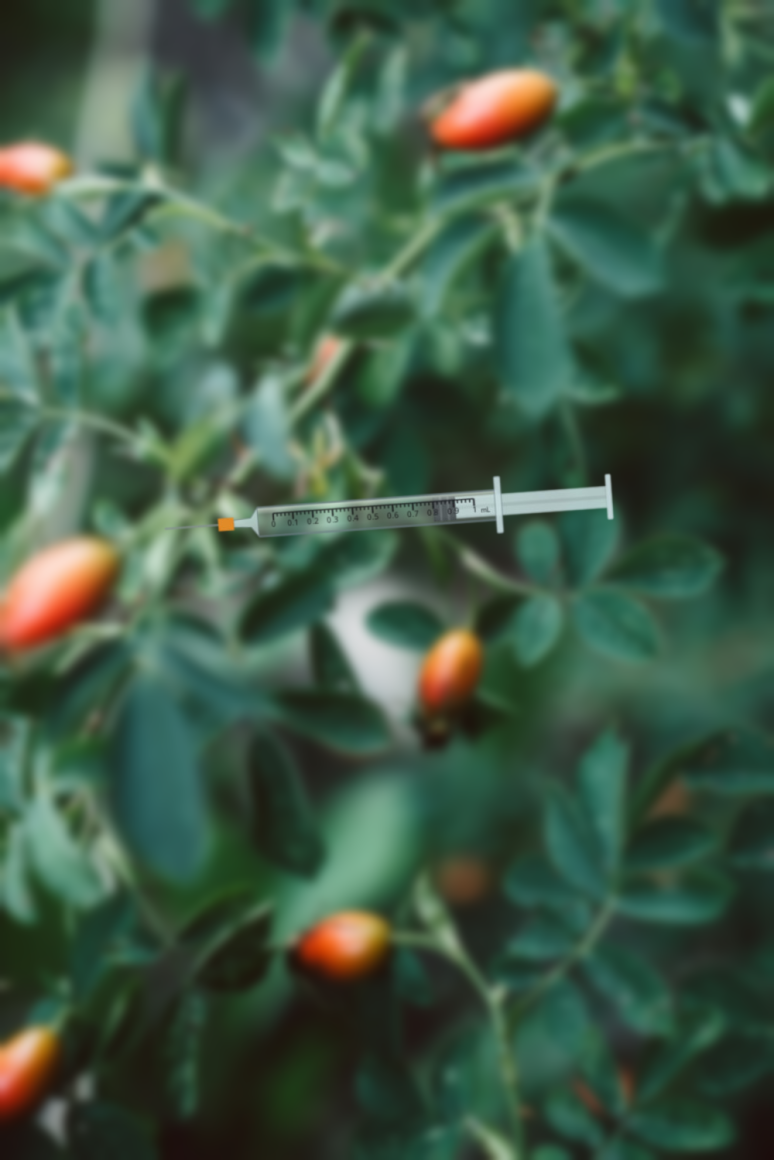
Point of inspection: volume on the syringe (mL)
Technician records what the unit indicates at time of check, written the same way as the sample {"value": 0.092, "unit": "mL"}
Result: {"value": 0.8, "unit": "mL"}
